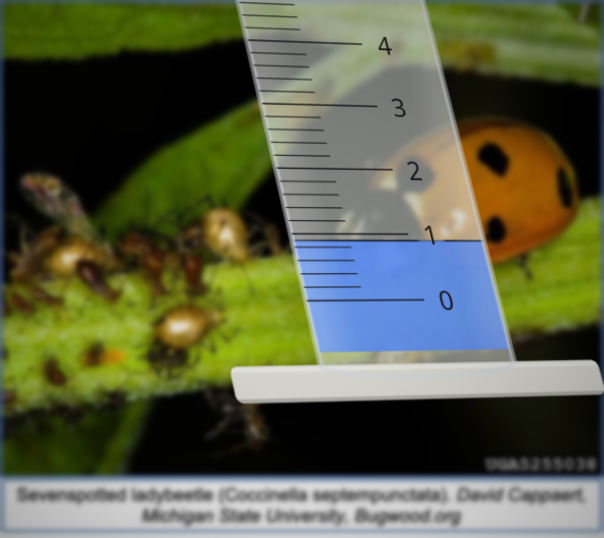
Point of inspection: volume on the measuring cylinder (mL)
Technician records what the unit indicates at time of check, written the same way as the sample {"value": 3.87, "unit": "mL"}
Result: {"value": 0.9, "unit": "mL"}
